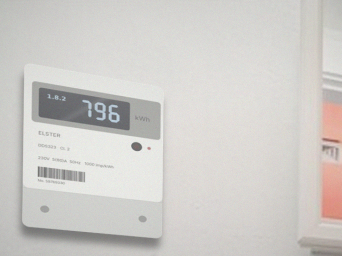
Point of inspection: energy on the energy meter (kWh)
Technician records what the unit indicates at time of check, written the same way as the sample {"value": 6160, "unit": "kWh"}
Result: {"value": 796, "unit": "kWh"}
